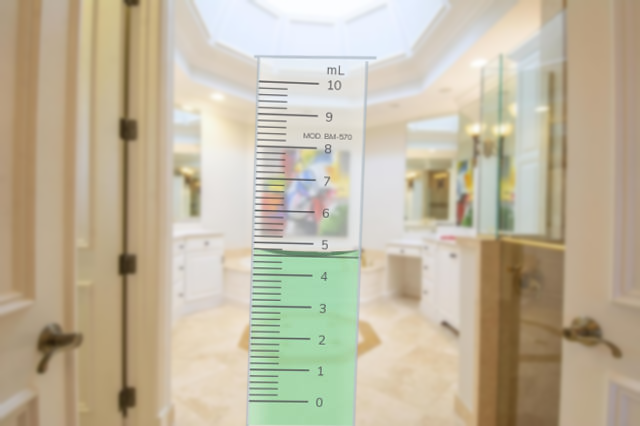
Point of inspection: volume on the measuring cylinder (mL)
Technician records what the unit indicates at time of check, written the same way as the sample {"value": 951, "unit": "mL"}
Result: {"value": 4.6, "unit": "mL"}
